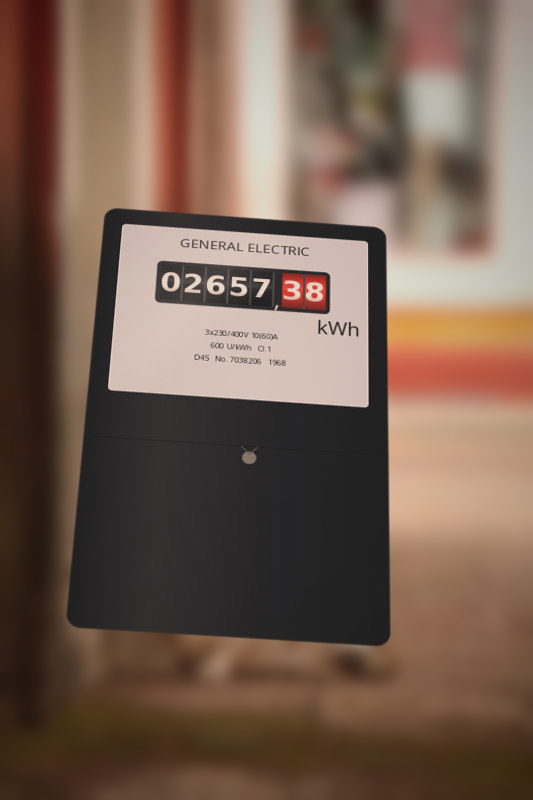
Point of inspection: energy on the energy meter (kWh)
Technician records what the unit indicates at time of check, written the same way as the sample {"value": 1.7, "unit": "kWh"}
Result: {"value": 2657.38, "unit": "kWh"}
